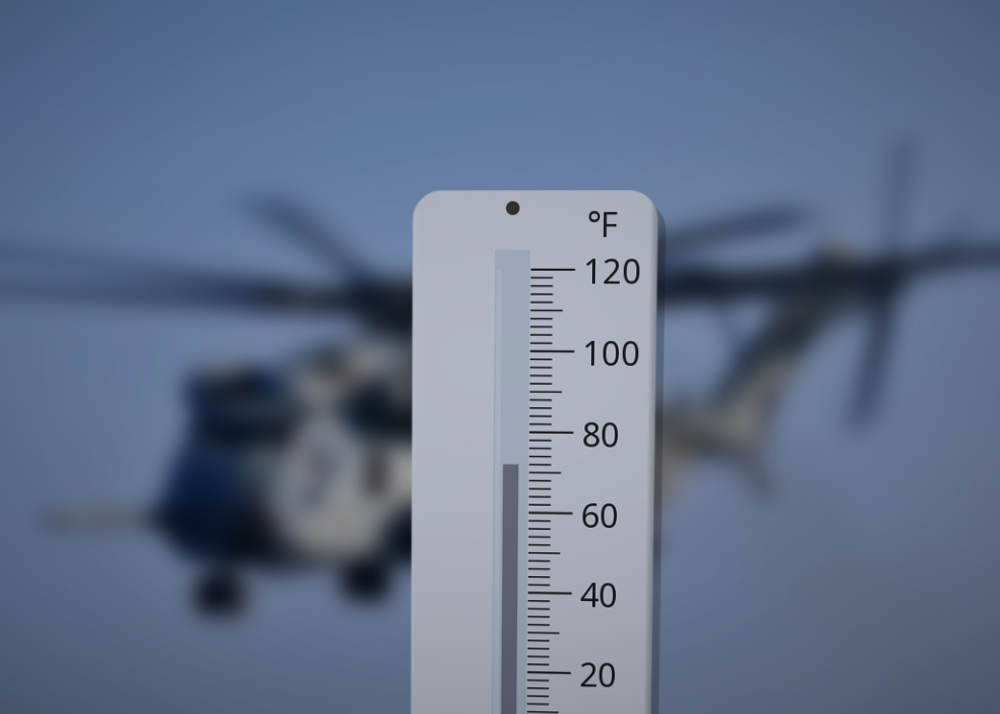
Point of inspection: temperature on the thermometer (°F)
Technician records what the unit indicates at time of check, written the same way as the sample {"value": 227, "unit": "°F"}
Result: {"value": 72, "unit": "°F"}
